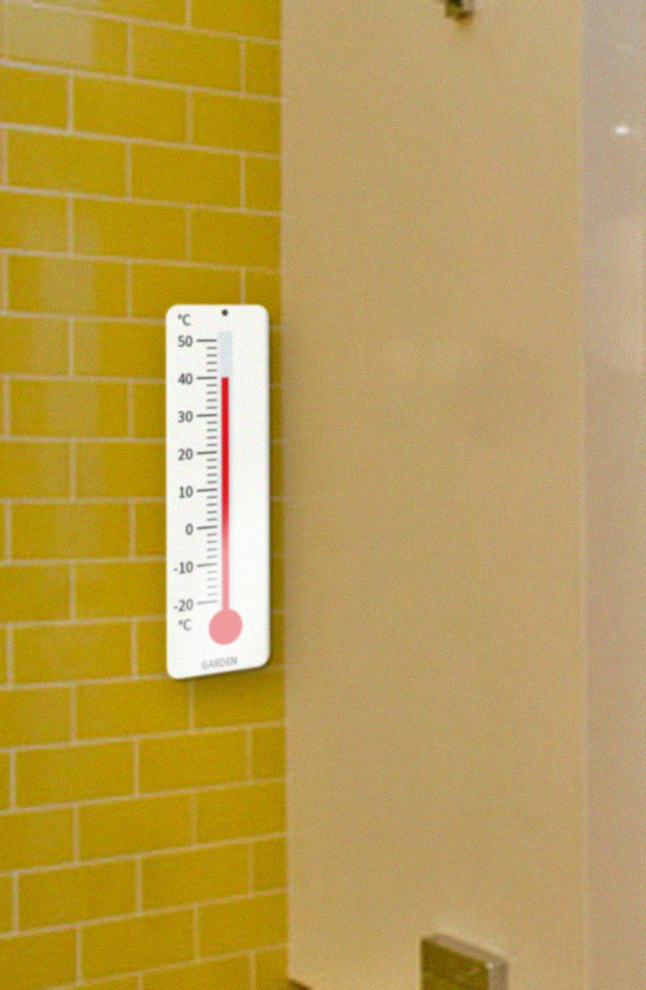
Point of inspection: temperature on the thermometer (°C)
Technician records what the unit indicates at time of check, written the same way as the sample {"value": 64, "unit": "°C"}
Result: {"value": 40, "unit": "°C"}
